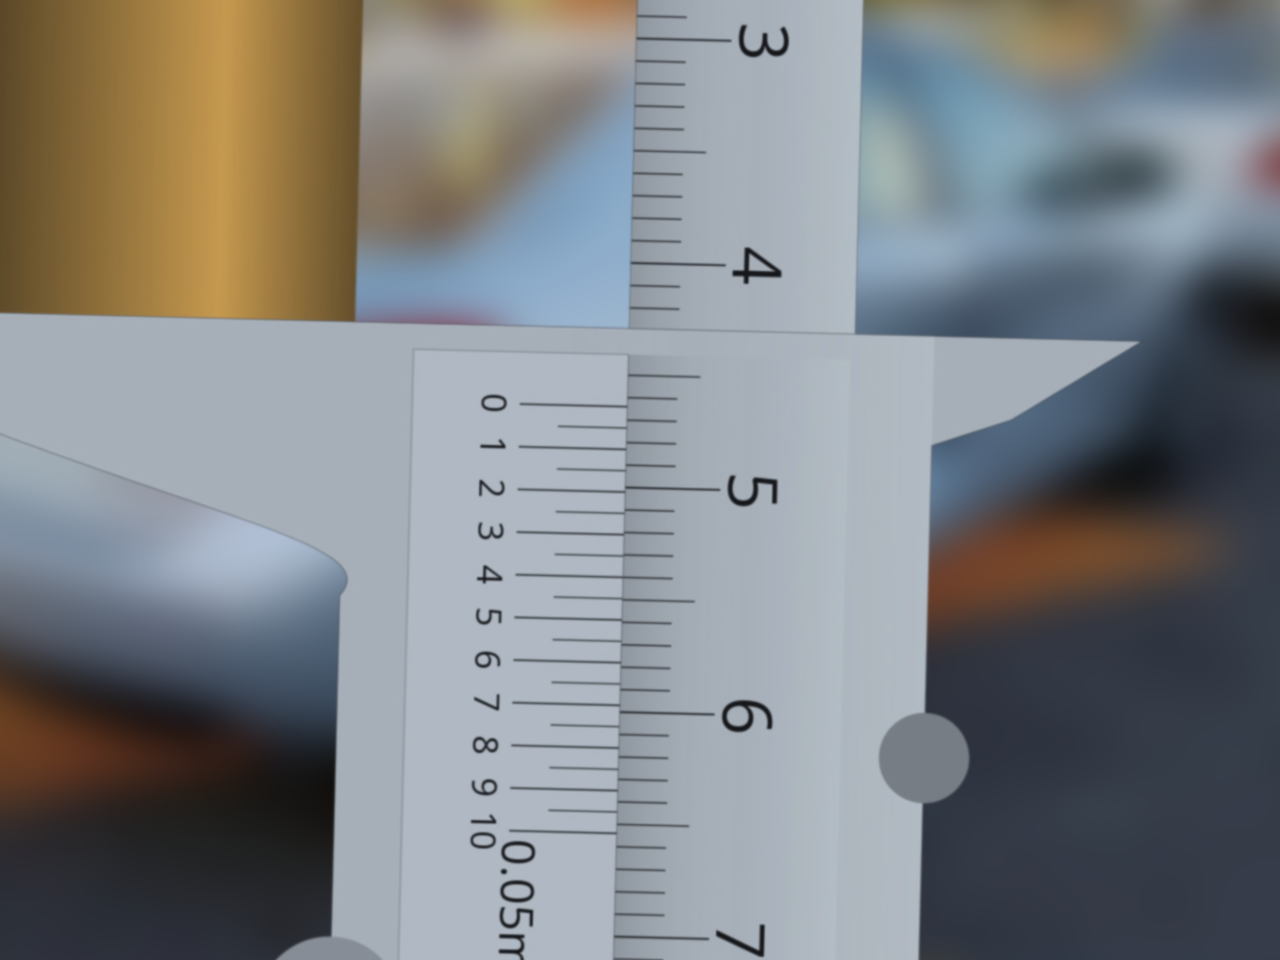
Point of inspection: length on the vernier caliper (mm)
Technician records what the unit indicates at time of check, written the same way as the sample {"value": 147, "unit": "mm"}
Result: {"value": 46.4, "unit": "mm"}
